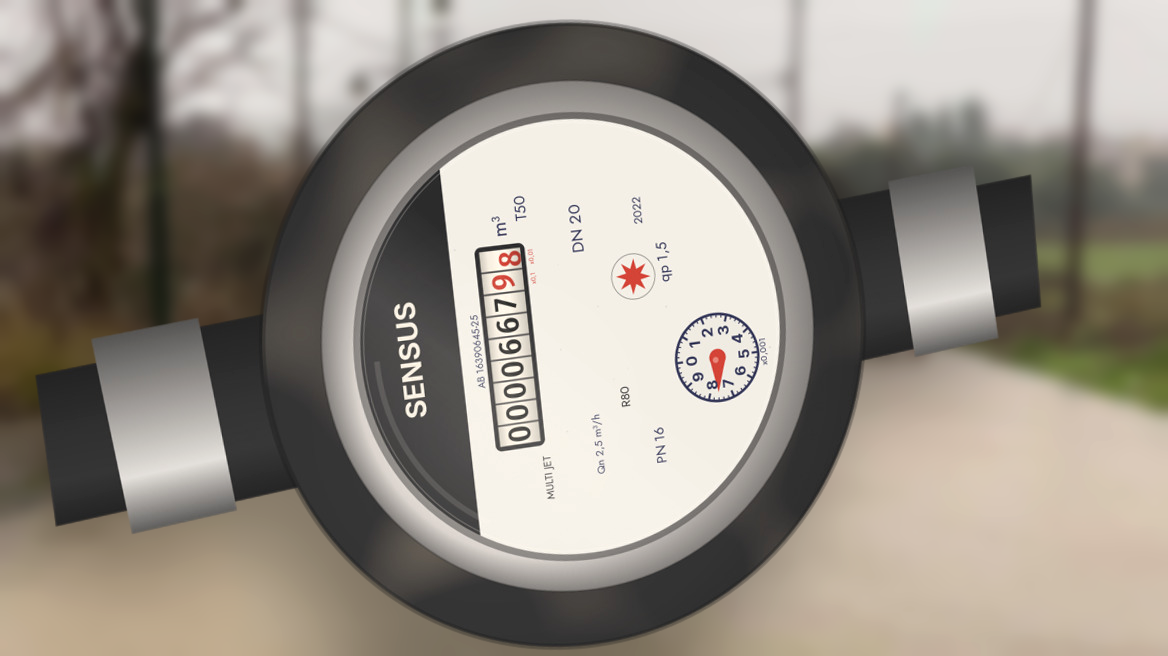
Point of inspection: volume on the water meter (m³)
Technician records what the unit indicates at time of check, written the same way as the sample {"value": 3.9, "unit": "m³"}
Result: {"value": 667.977, "unit": "m³"}
